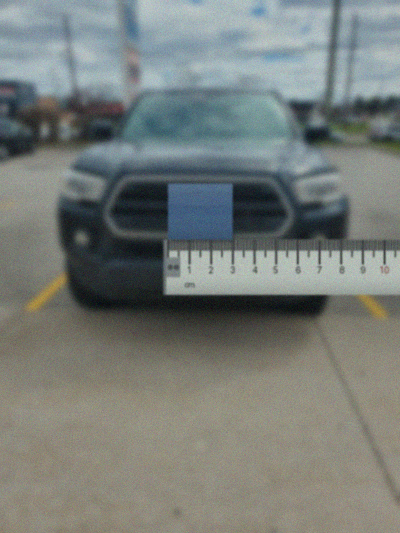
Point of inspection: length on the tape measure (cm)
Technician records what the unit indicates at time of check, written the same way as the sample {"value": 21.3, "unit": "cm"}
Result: {"value": 3, "unit": "cm"}
